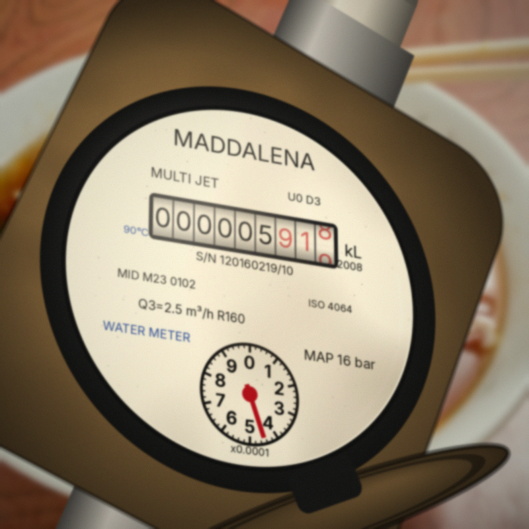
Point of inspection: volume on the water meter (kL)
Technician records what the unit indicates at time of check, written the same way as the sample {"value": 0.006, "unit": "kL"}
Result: {"value": 5.9184, "unit": "kL"}
